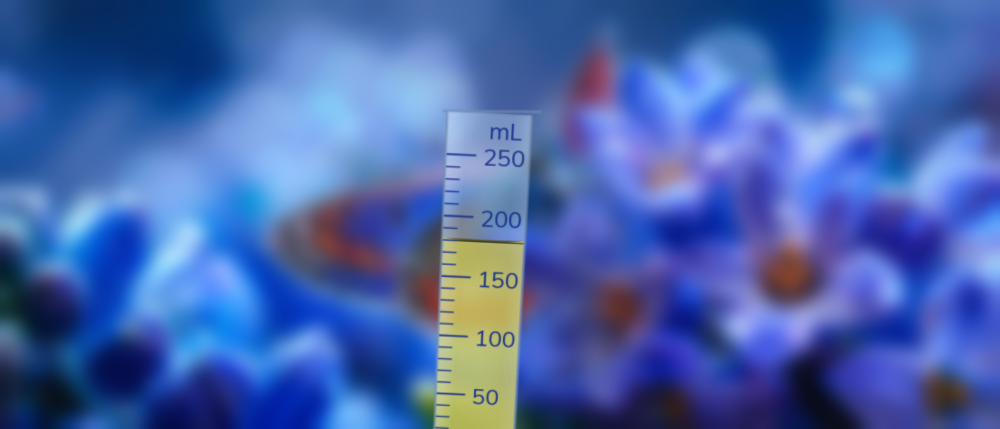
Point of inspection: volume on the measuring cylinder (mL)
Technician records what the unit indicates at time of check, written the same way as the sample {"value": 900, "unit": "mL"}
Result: {"value": 180, "unit": "mL"}
